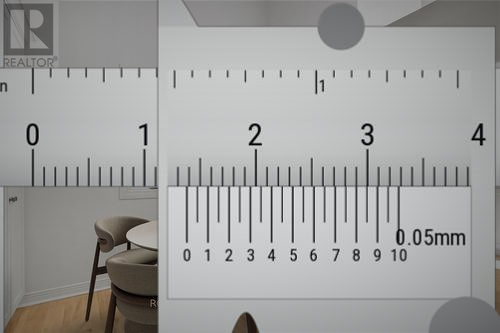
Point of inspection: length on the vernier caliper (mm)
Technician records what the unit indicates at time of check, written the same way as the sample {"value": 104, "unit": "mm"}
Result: {"value": 13.8, "unit": "mm"}
